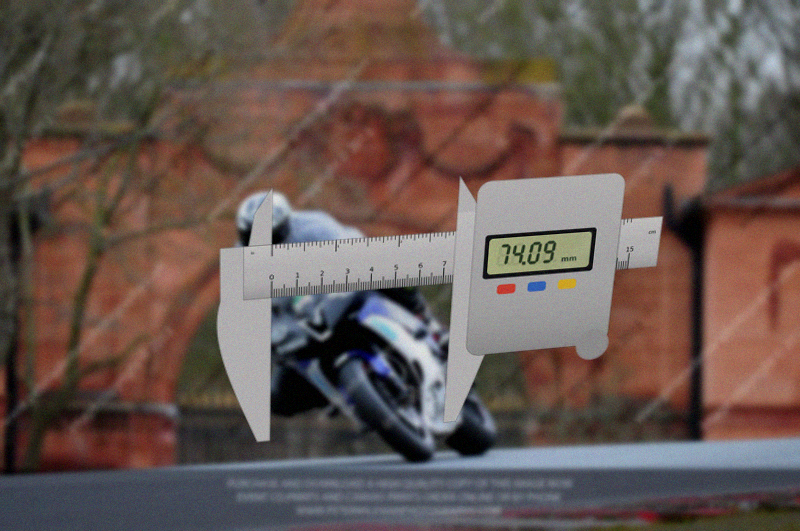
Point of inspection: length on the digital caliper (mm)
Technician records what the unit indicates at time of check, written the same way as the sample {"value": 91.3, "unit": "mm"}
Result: {"value": 74.09, "unit": "mm"}
